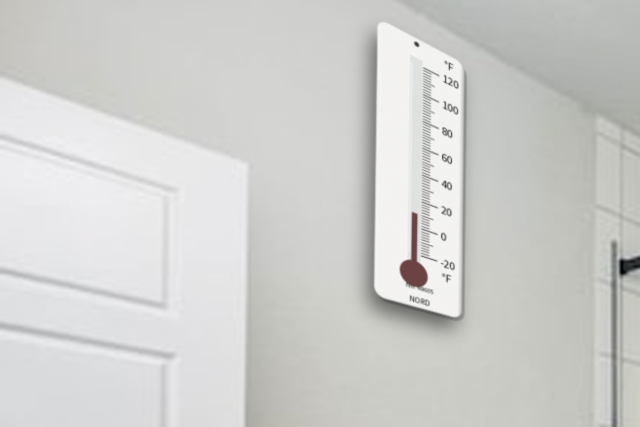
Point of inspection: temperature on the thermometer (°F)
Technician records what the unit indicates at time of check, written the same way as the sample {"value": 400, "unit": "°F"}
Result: {"value": 10, "unit": "°F"}
